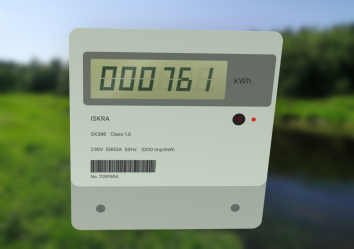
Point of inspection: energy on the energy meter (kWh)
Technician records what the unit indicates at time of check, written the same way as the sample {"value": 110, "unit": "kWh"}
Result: {"value": 761, "unit": "kWh"}
